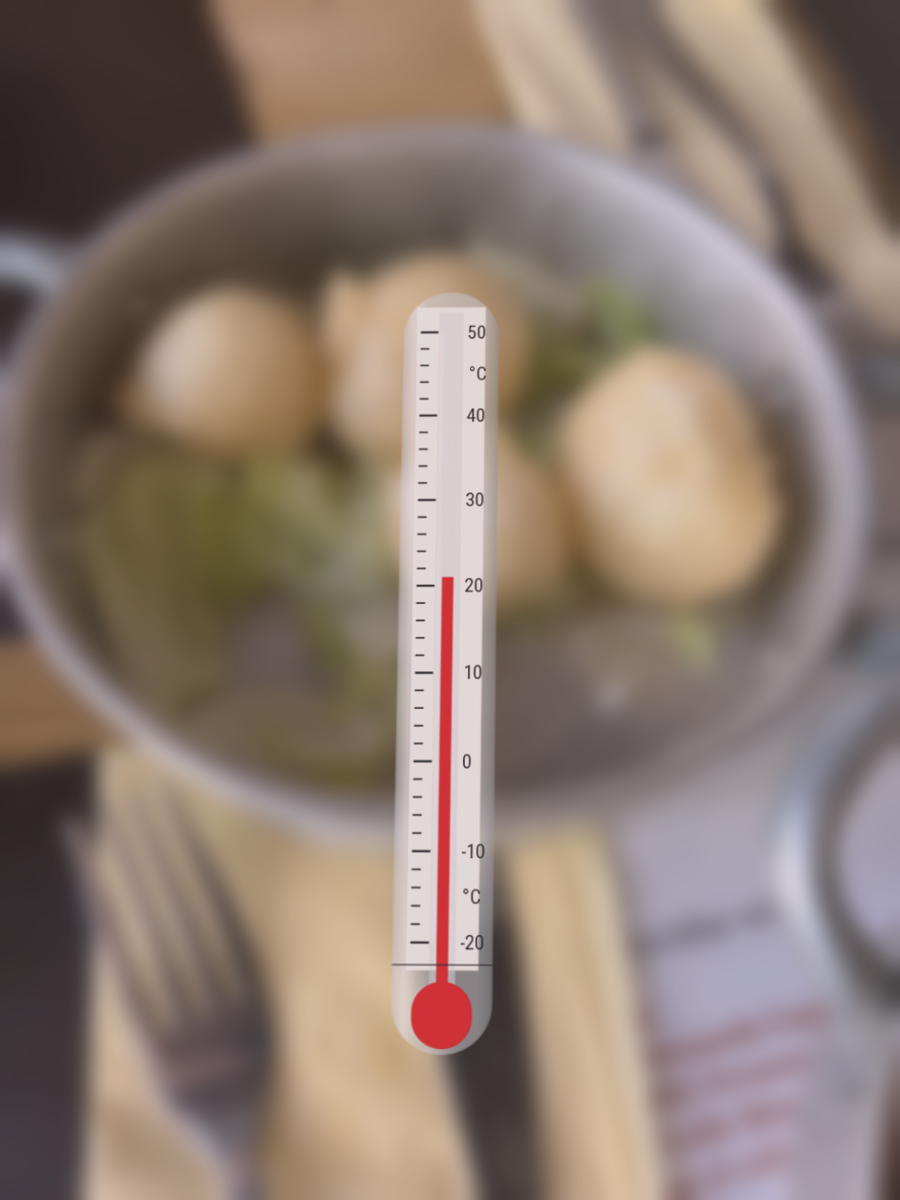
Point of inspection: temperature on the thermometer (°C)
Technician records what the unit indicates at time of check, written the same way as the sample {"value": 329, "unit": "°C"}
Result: {"value": 21, "unit": "°C"}
